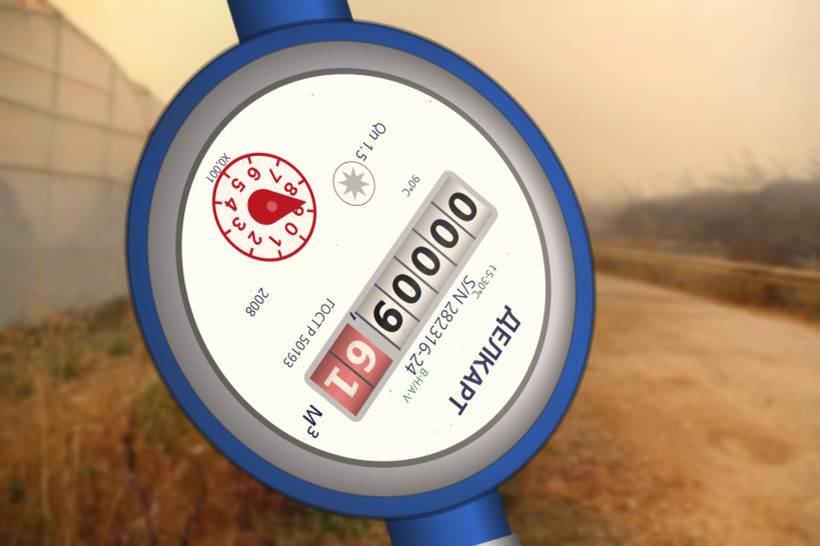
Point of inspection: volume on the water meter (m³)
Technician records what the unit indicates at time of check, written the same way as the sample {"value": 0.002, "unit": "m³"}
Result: {"value": 9.618, "unit": "m³"}
